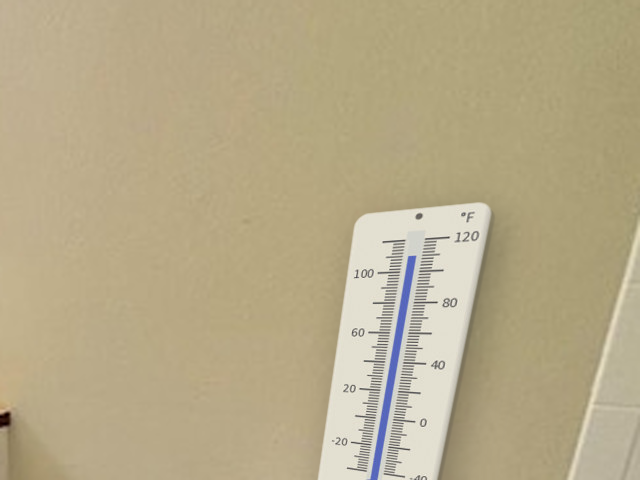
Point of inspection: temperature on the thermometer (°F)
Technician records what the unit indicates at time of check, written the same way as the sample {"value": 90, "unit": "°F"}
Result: {"value": 110, "unit": "°F"}
